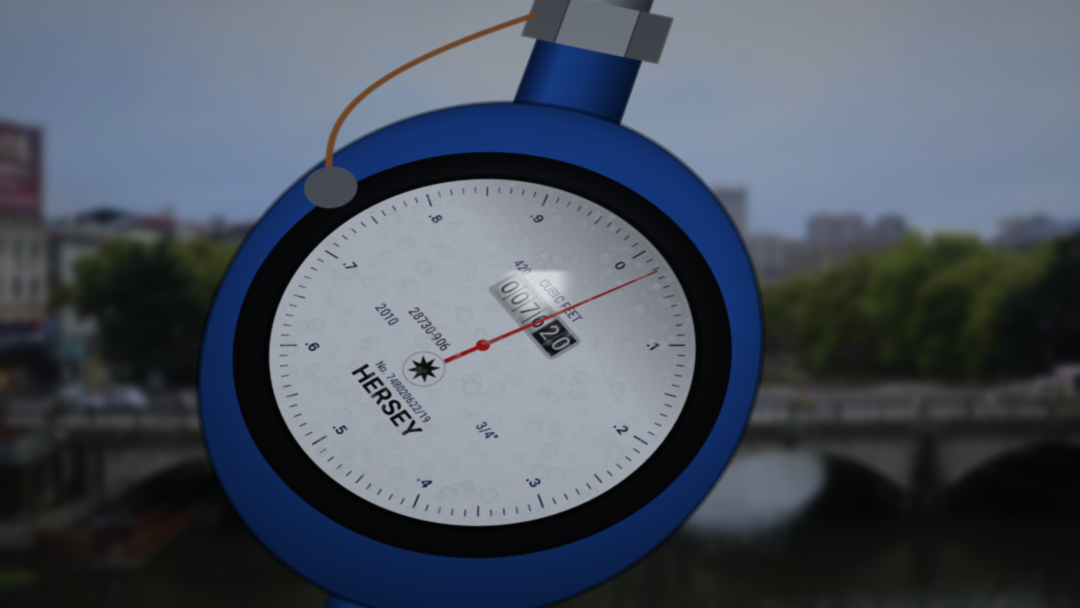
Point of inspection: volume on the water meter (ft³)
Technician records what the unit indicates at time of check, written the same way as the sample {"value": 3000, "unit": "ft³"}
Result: {"value": 7620.02, "unit": "ft³"}
